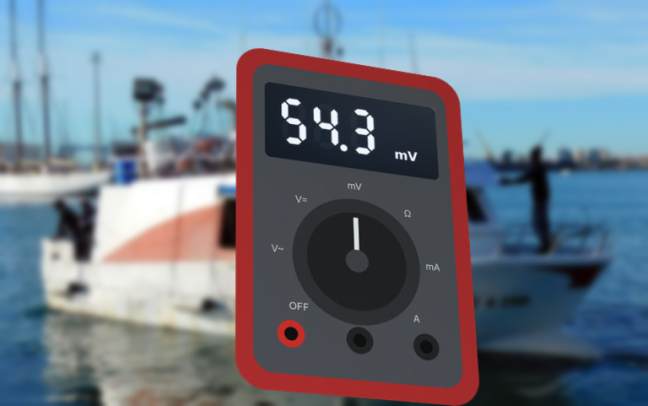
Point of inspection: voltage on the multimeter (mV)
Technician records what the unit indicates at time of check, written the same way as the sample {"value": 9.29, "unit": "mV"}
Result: {"value": 54.3, "unit": "mV"}
